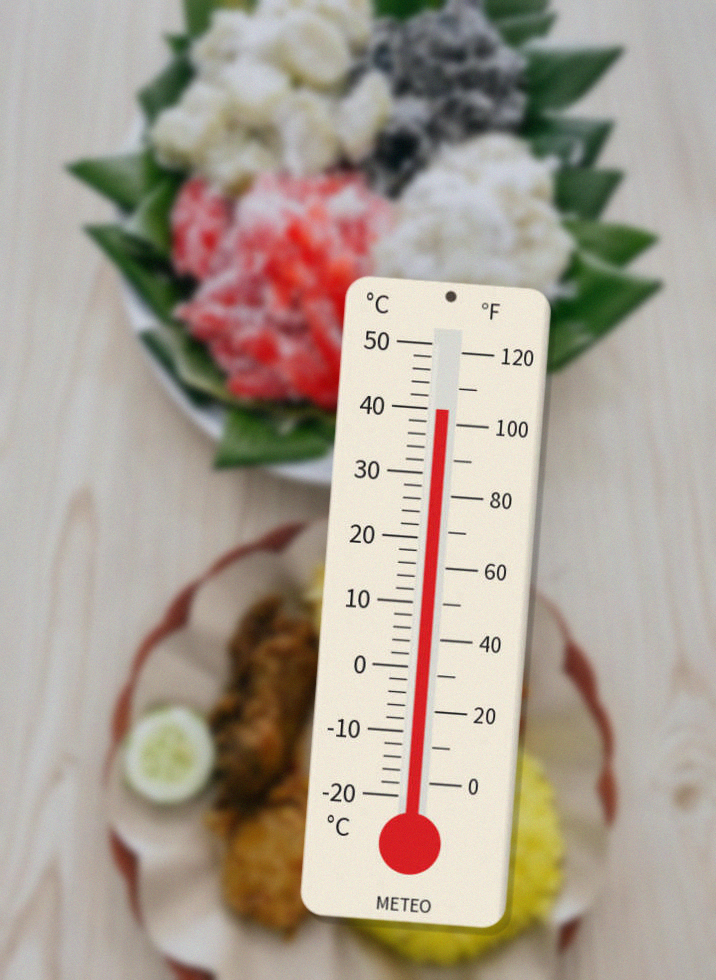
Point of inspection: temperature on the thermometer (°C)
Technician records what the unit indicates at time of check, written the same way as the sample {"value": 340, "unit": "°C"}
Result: {"value": 40, "unit": "°C"}
